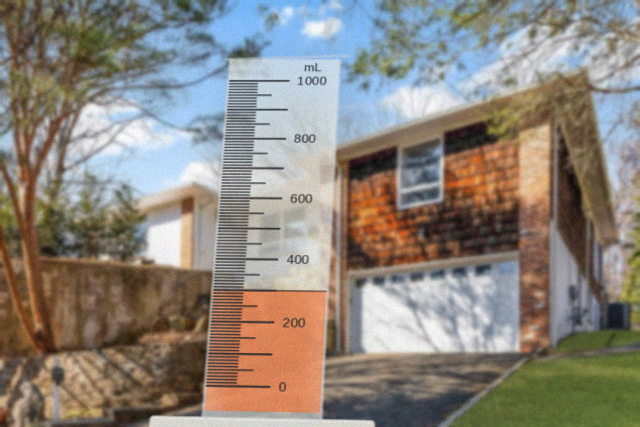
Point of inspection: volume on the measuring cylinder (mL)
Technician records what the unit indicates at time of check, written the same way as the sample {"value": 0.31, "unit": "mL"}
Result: {"value": 300, "unit": "mL"}
